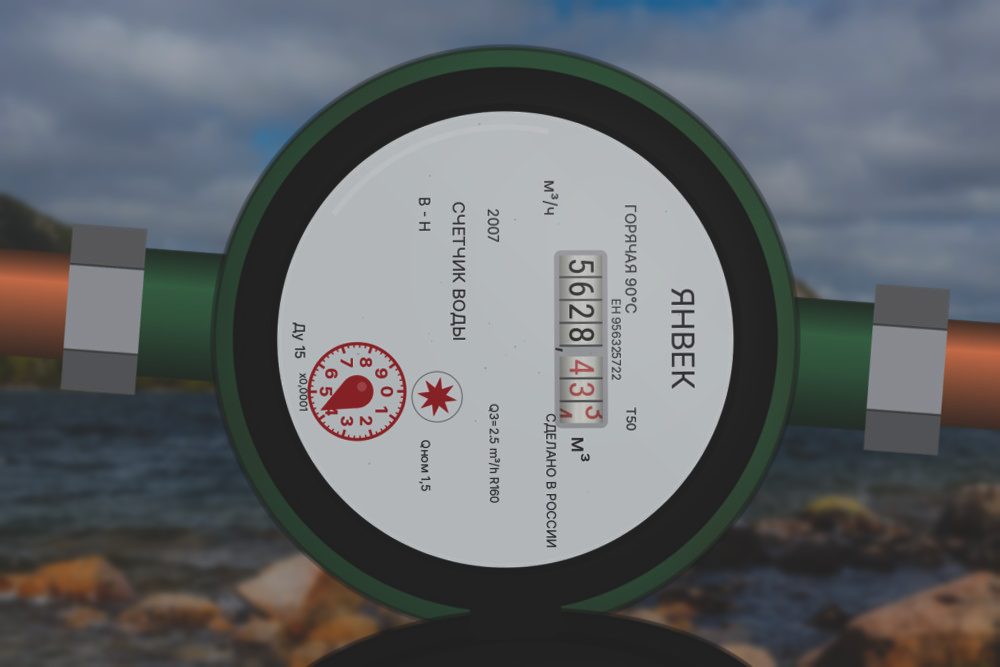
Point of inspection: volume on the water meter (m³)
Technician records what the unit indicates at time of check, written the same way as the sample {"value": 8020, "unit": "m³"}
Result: {"value": 5628.4334, "unit": "m³"}
